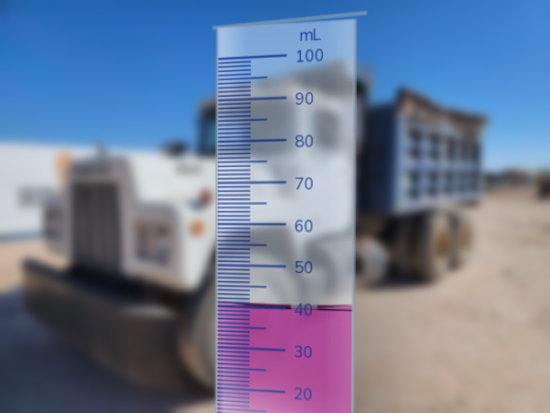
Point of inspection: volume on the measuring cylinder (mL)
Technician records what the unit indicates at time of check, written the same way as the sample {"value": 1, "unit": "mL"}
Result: {"value": 40, "unit": "mL"}
